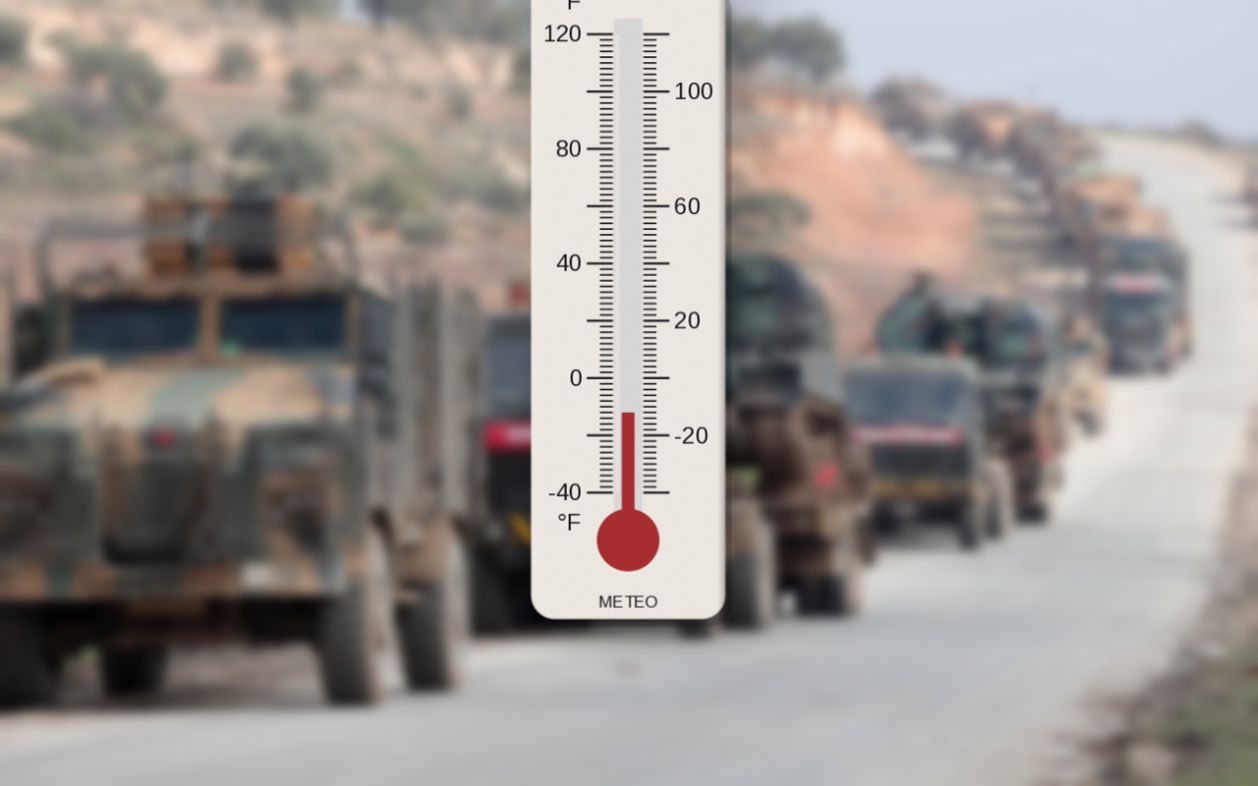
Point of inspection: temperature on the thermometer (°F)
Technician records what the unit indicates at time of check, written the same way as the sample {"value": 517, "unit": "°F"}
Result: {"value": -12, "unit": "°F"}
